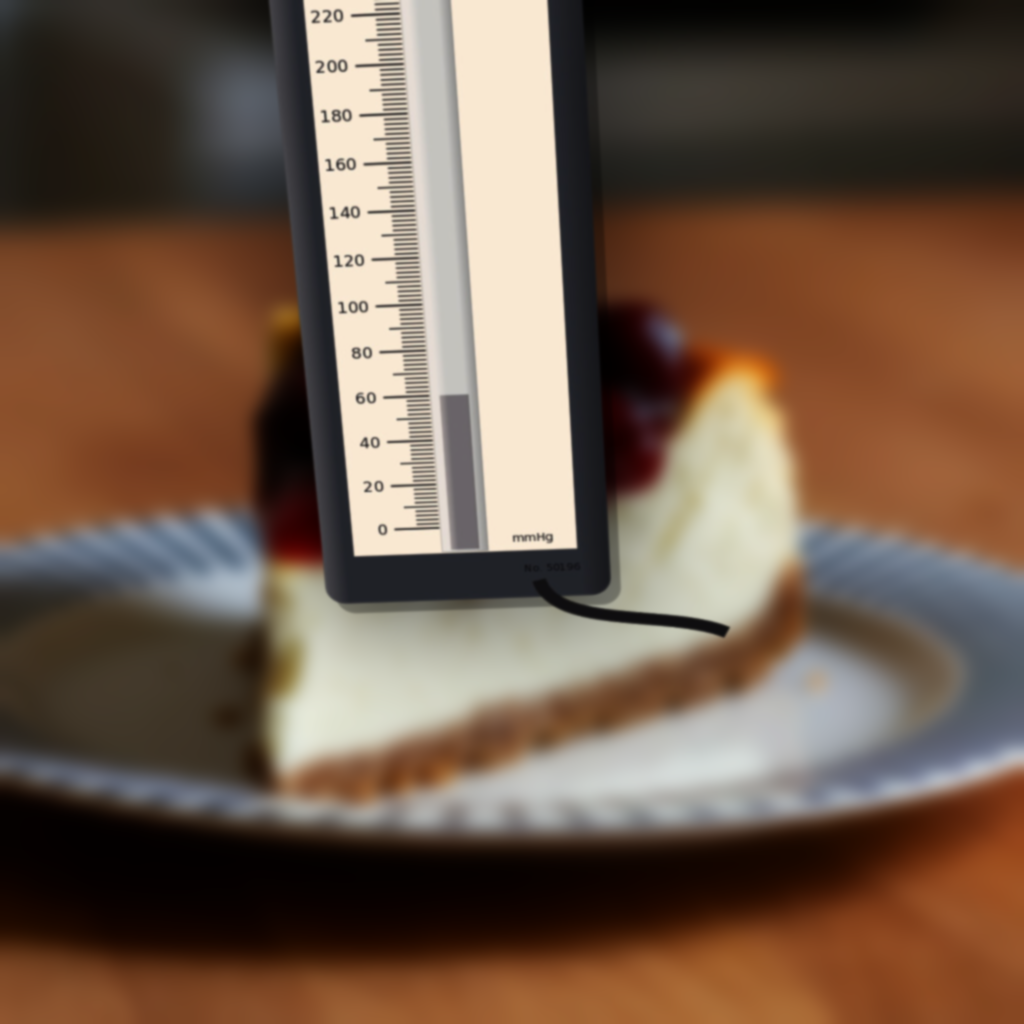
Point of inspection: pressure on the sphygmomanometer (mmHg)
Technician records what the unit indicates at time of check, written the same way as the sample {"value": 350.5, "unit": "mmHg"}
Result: {"value": 60, "unit": "mmHg"}
